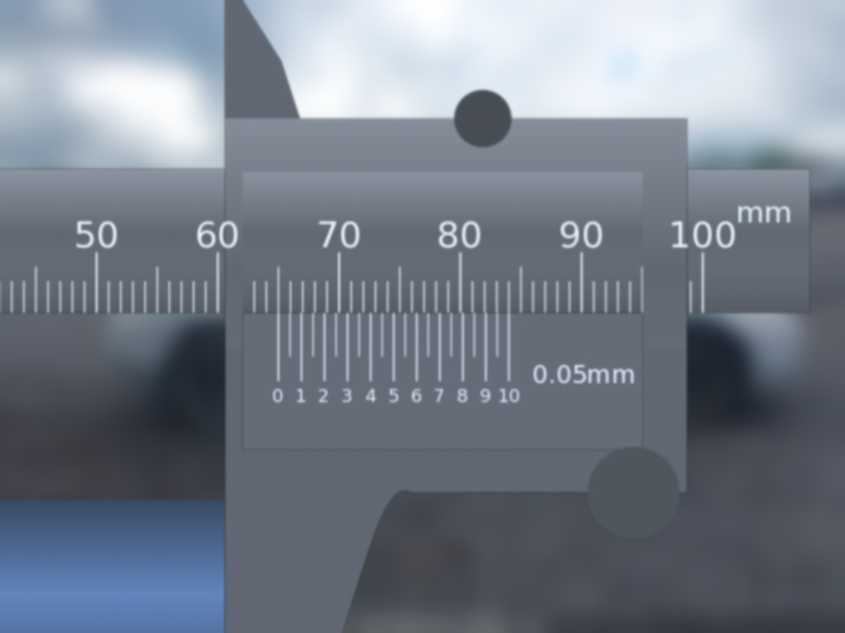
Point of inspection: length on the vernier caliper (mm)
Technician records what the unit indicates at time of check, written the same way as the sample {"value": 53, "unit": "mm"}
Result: {"value": 65.0, "unit": "mm"}
